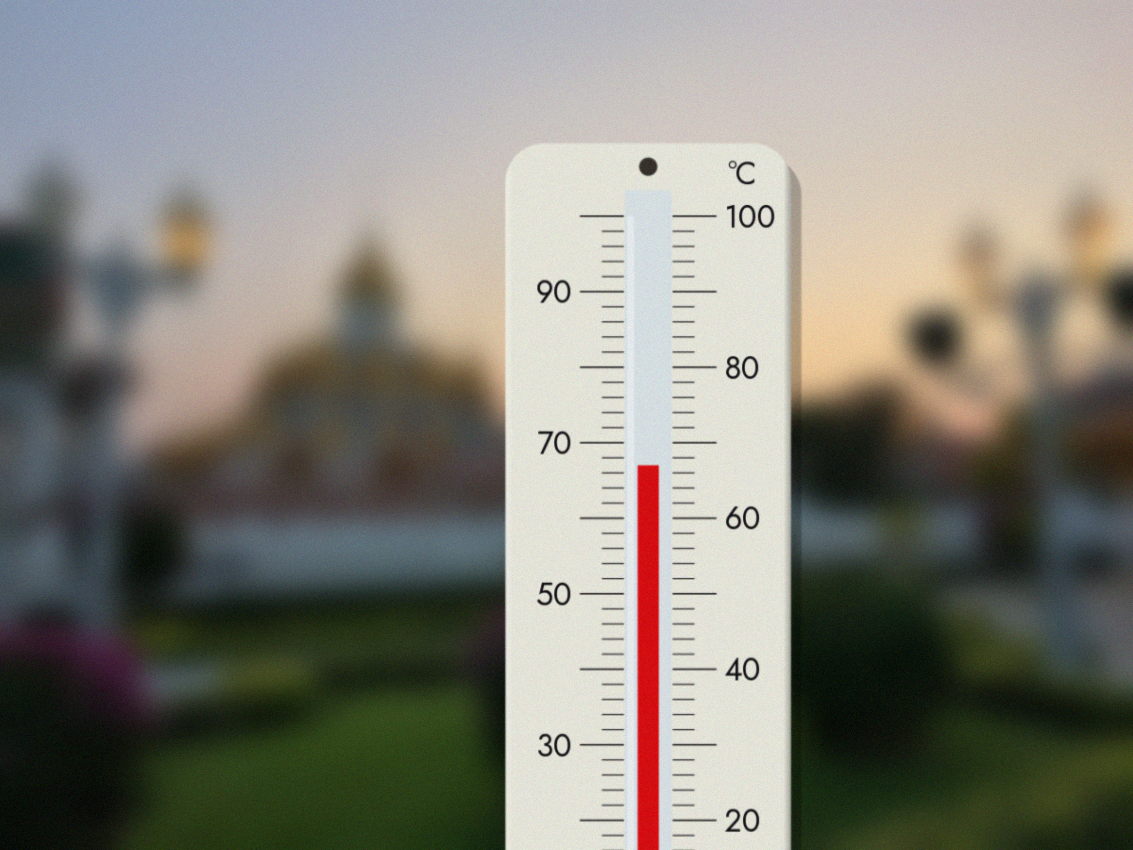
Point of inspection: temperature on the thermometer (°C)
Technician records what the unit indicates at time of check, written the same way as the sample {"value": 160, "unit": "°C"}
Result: {"value": 67, "unit": "°C"}
